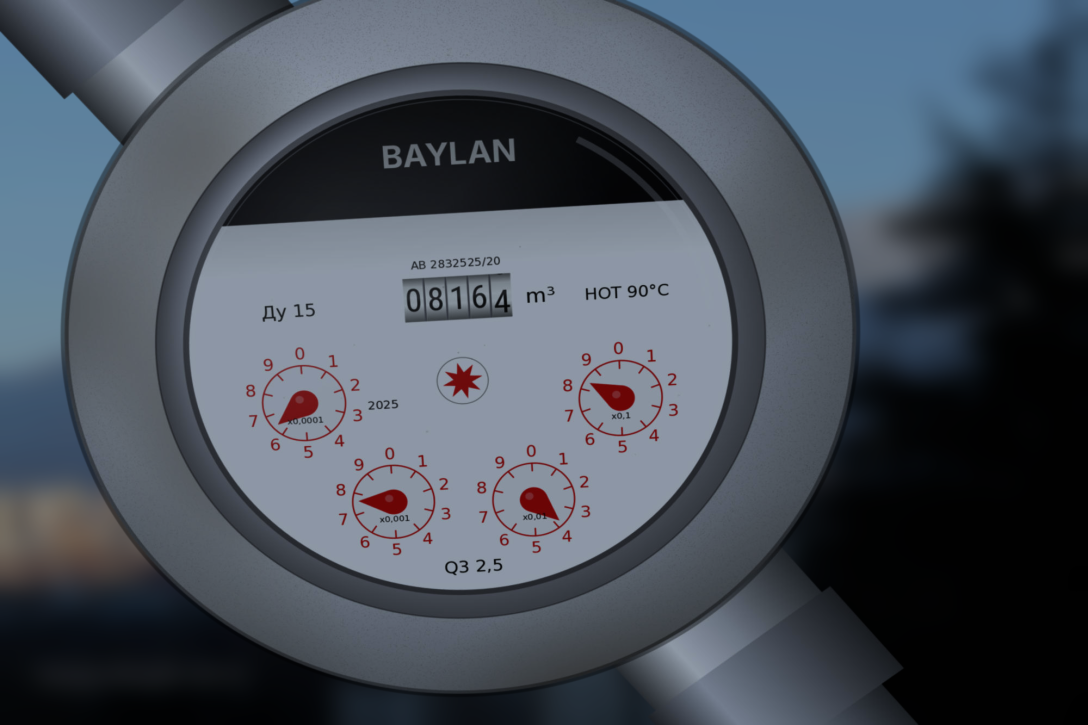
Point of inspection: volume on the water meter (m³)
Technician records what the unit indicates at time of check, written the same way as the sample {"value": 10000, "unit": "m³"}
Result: {"value": 8163.8376, "unit": "m³"}
